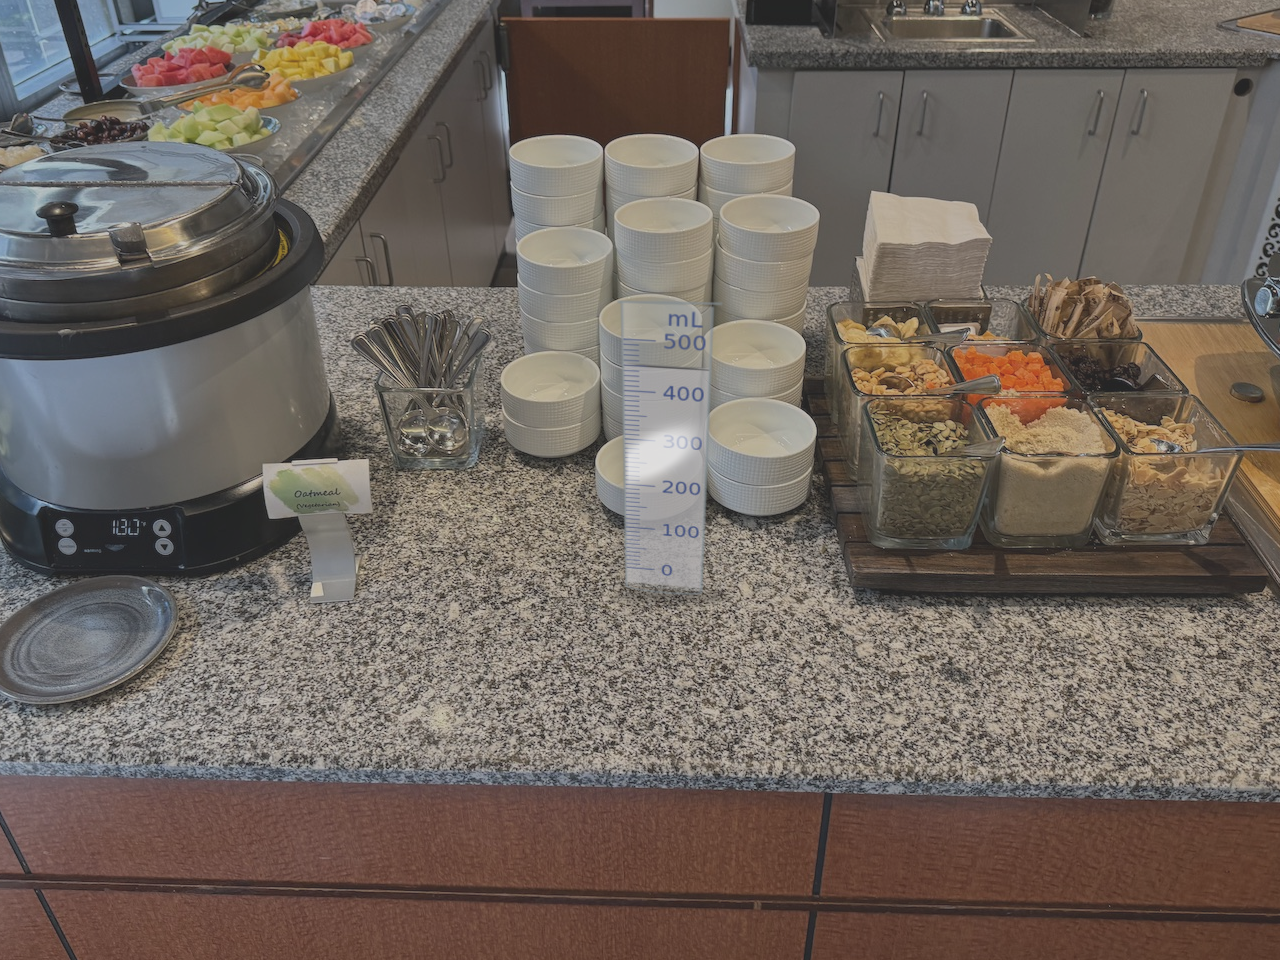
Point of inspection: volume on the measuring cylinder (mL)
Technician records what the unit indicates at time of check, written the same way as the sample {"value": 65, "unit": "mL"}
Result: {"value": 450, "unit": "mL"}
